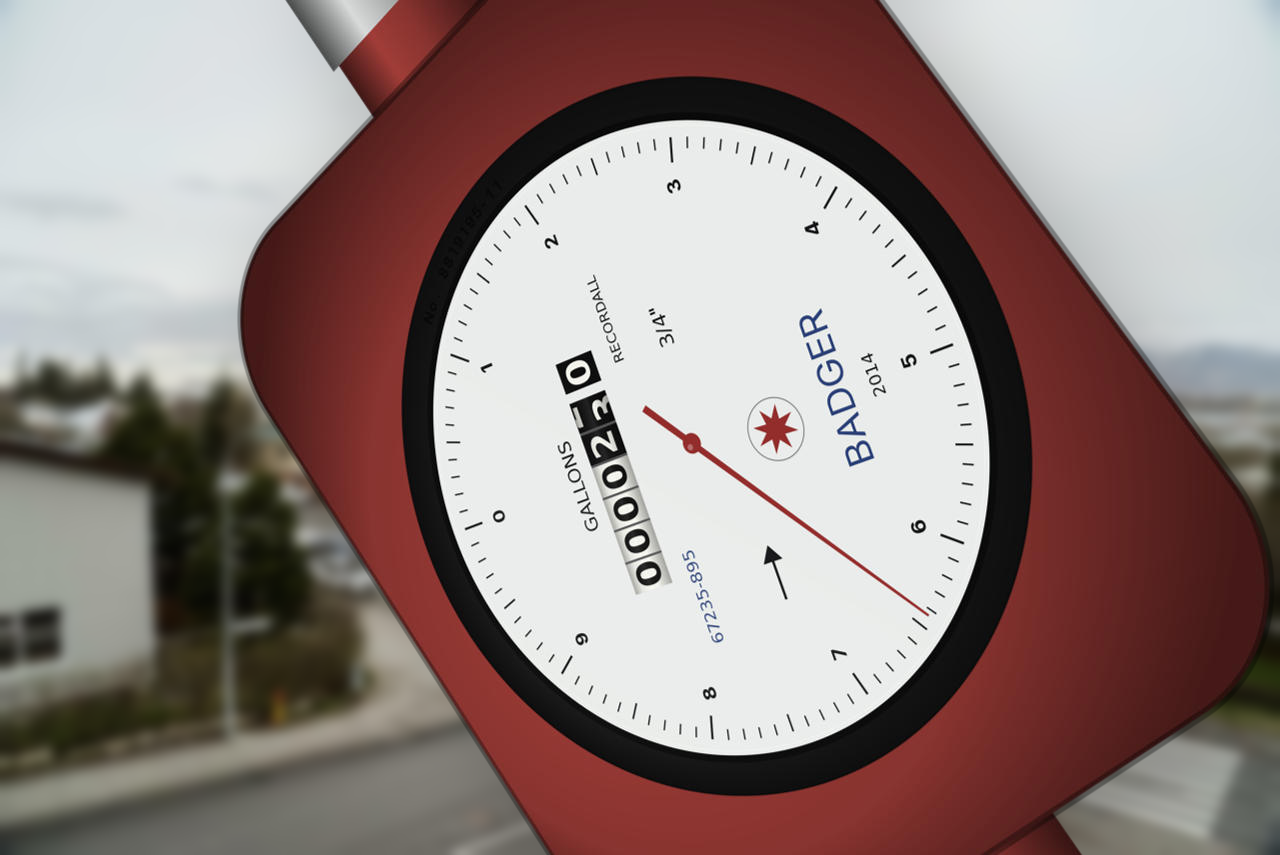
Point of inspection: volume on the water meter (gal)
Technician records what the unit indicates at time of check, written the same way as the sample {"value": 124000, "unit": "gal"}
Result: {"value": 226.4, "unit": "gal"}
